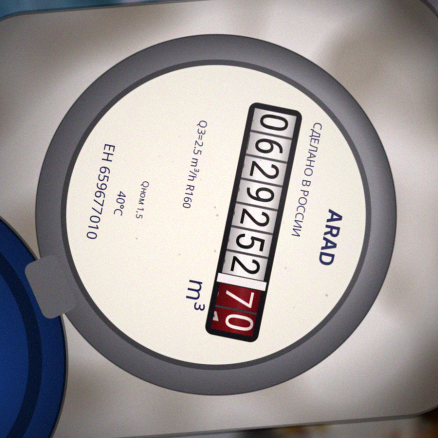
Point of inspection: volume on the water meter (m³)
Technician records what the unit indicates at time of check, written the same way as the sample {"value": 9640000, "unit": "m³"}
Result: {"value": 629252.70, "unit": "m³"}
